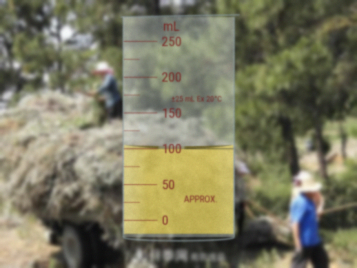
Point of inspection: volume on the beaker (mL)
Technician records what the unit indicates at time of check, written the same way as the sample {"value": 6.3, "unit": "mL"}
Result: {"value": 100, "unit": "mL"}
